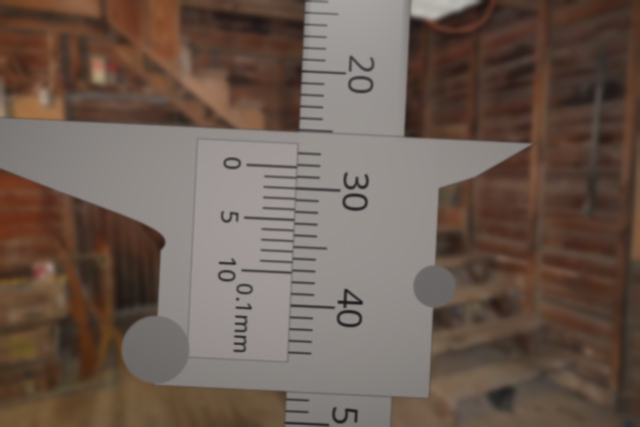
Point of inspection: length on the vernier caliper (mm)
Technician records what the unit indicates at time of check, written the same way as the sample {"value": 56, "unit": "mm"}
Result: {"value": 28.2, "unit": "mm"}
